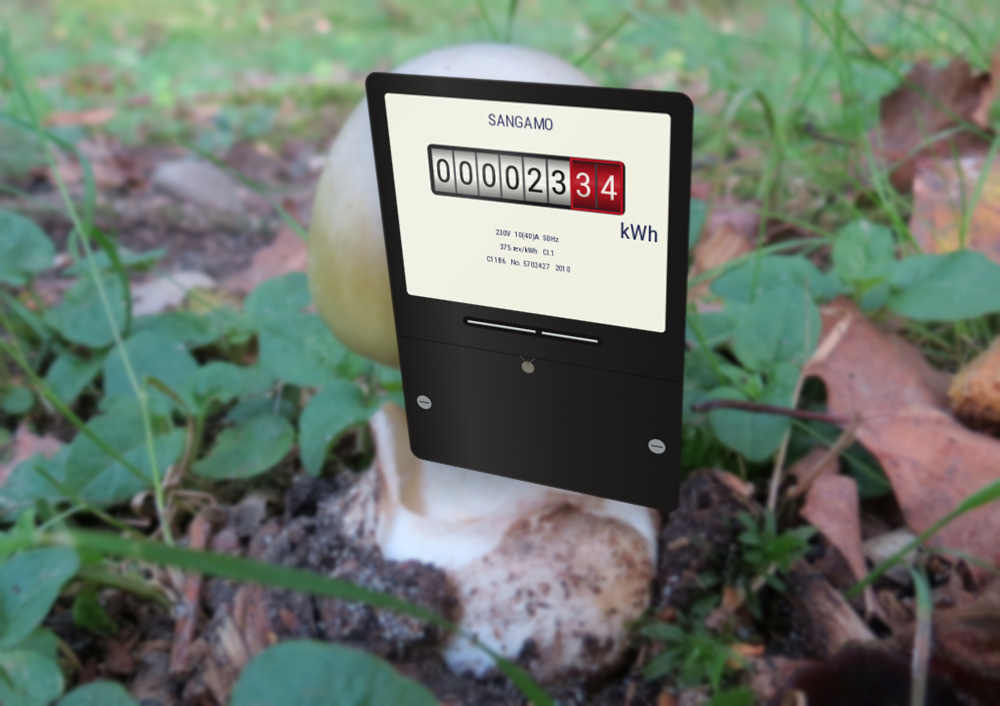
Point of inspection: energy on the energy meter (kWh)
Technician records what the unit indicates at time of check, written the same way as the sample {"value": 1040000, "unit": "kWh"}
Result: {"value": 23.34, "unit": "kWh"}
